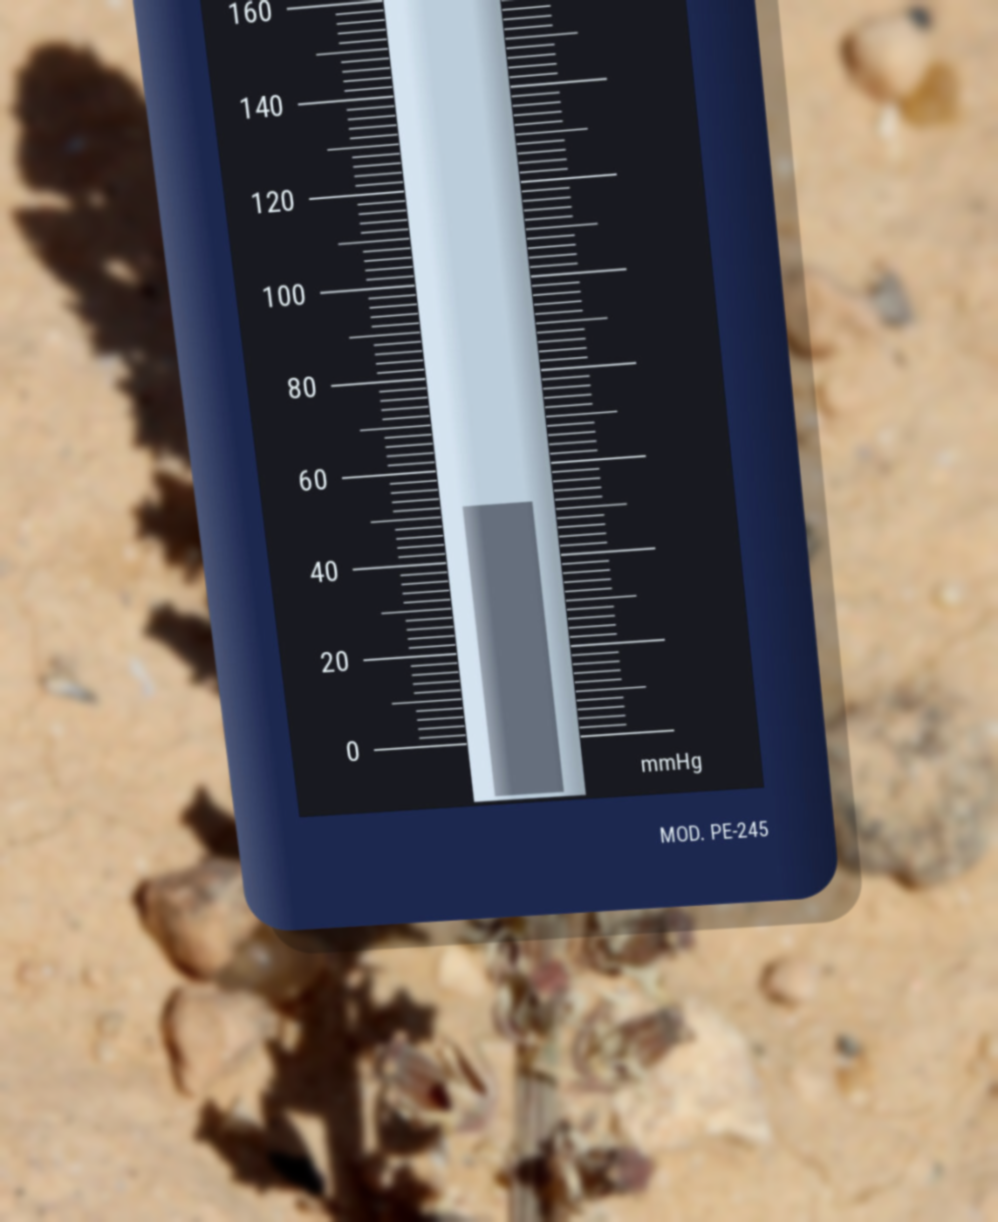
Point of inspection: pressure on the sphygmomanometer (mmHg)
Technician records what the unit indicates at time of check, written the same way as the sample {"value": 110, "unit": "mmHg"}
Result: {"value": 52, "unit": "mmHg"}
